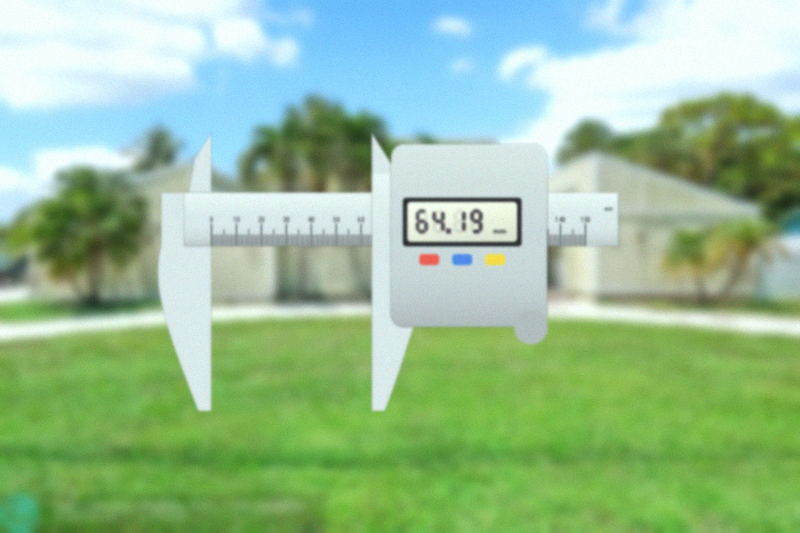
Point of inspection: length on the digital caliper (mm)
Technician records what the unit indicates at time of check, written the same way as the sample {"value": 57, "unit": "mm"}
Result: {"value": 64.19, "unit": "mm"}
